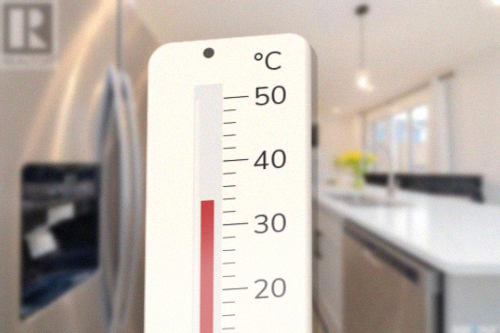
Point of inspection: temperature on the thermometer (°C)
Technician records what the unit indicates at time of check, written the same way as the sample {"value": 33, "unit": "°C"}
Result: {"value": 34, "unit": "°C"}
